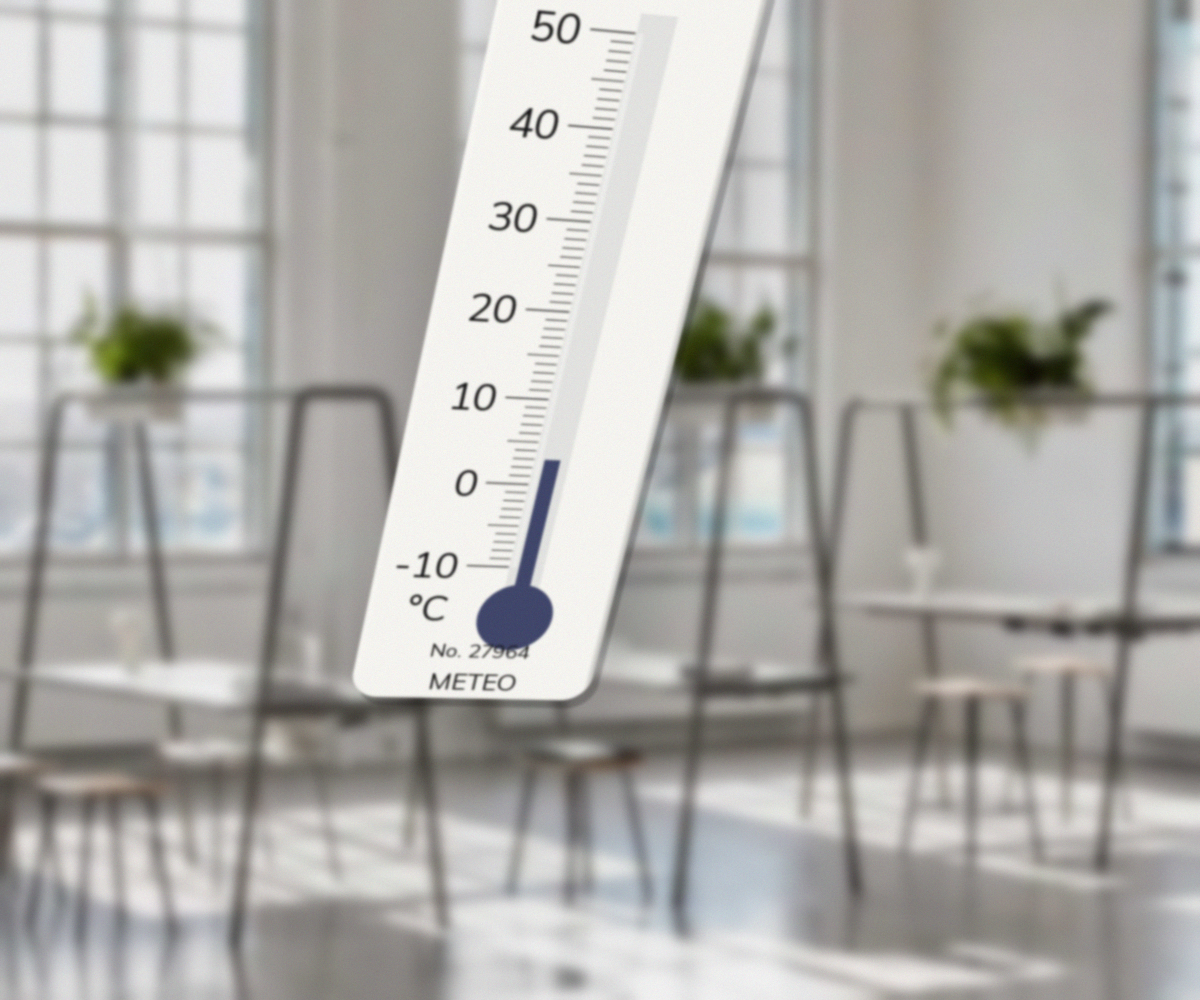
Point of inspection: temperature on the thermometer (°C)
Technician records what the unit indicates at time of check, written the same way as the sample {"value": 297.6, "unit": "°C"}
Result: {"value": 3, "unit": "°C"}
